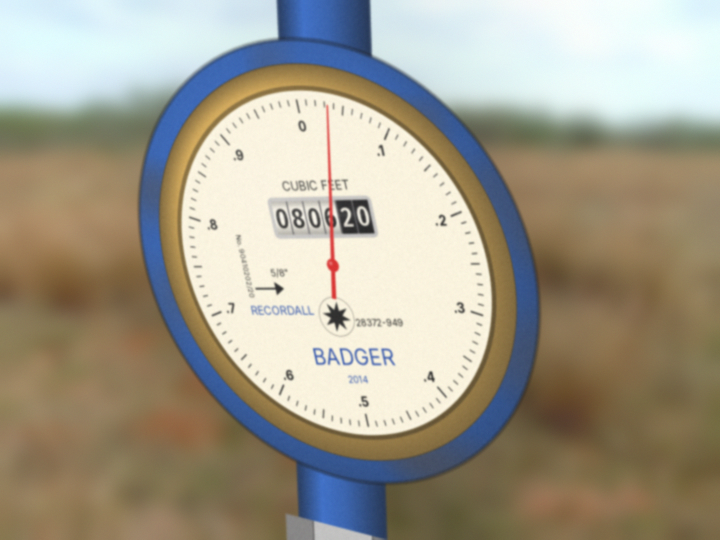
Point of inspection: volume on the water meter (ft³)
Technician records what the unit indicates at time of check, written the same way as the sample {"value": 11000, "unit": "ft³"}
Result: {"value": 80620.03, "unit": "ft³"}
